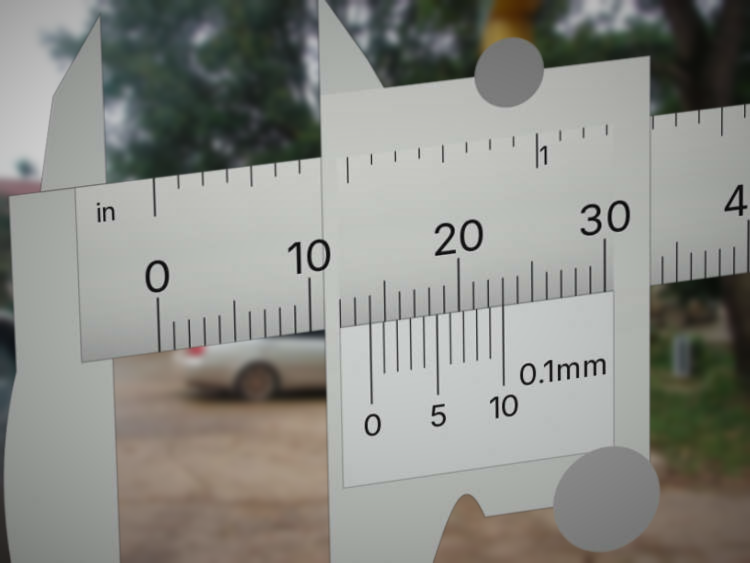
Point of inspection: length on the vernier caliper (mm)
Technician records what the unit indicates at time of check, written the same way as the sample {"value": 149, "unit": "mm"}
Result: {"value": 14.0, "unit": "mm"}
